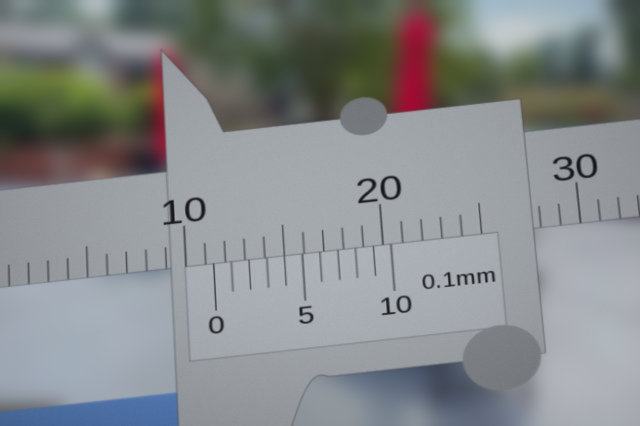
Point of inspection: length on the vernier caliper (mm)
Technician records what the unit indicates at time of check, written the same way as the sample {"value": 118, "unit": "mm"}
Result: {"value": 11.4, "unit": "mm"}
